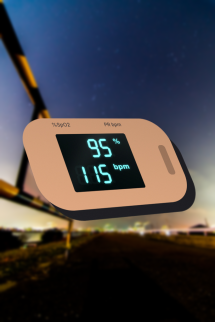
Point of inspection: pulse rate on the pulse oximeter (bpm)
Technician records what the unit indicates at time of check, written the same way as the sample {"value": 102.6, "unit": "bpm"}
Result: {"value": 115, "unit": "bpm"}
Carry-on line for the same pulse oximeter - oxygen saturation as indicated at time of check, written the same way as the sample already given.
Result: {"value": 95, "unit": "%"}
